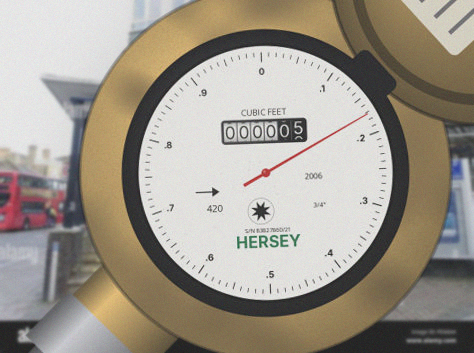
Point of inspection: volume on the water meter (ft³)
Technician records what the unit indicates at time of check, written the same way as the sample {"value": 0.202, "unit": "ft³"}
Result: {"value": 5.17, "unit": "ft³"}
